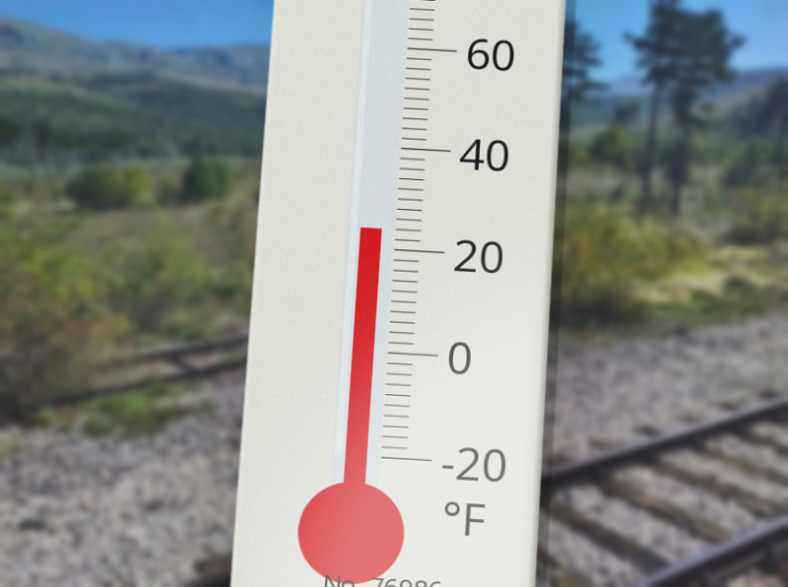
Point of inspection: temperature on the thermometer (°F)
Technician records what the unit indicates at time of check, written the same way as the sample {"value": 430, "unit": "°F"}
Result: {"value": 24, "unit": "°F"}
